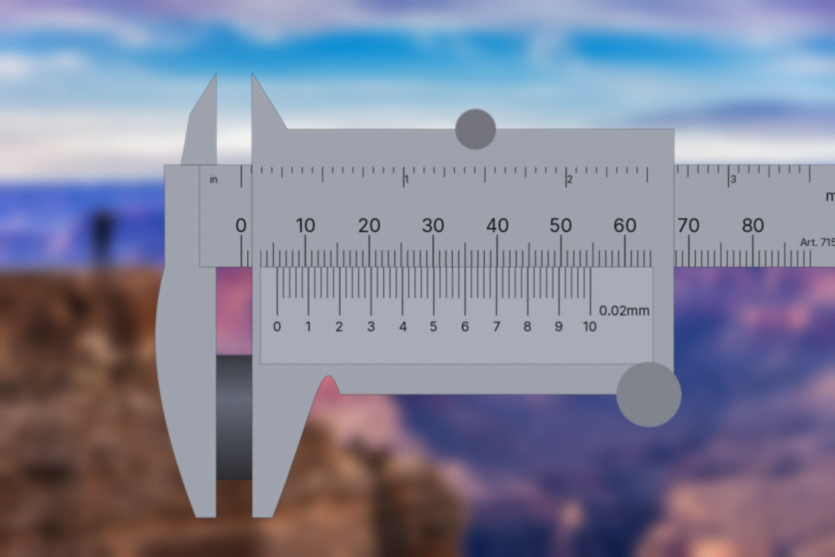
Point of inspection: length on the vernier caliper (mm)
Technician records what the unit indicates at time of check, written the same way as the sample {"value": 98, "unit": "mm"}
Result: {"value": 5.6, "unit": "mm"}
